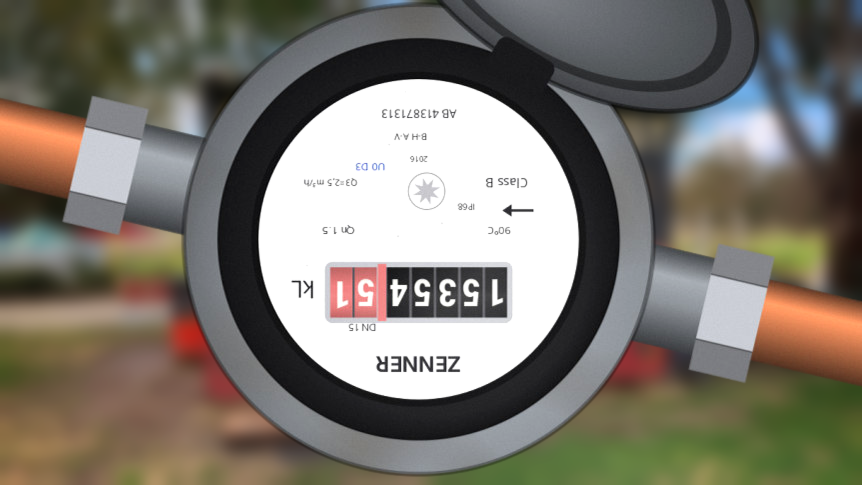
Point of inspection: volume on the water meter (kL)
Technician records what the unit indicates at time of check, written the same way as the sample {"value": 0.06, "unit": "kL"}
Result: {"value": 15354.51, "unit": "kL"}
